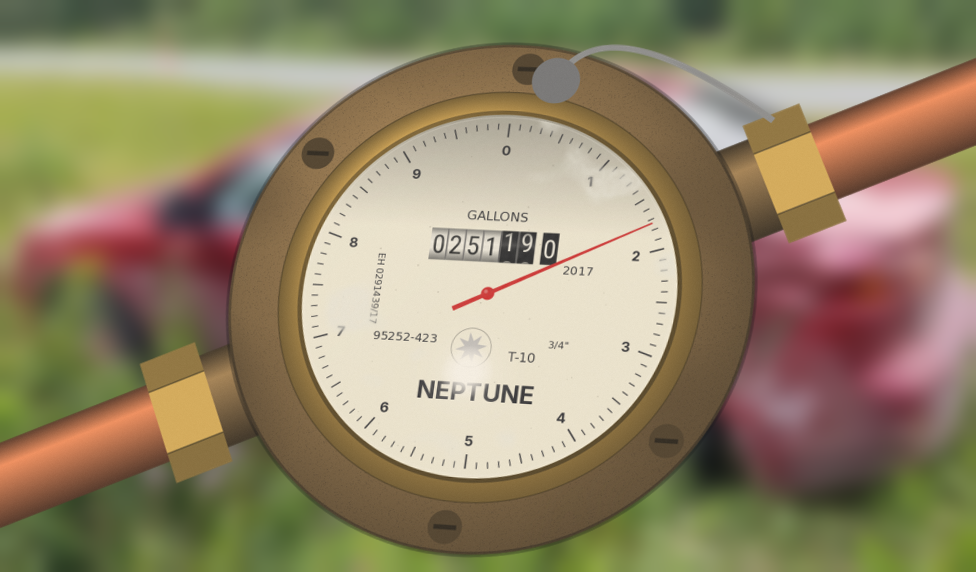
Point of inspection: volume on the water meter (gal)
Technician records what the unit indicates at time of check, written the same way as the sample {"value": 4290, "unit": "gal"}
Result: {"value": 251191.7, "unit": "gal"}
